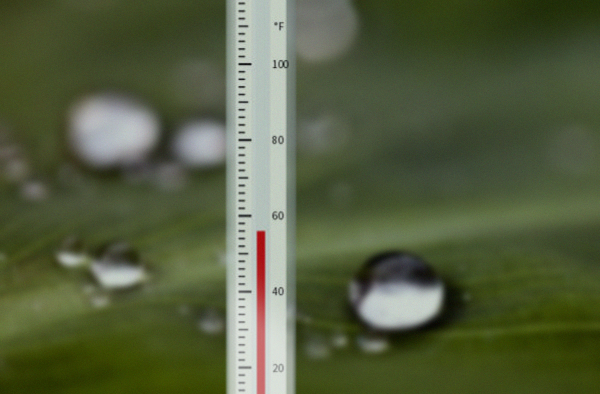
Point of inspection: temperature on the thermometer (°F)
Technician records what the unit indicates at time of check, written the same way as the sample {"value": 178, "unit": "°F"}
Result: {"value": 56, "unit": "°F"}
